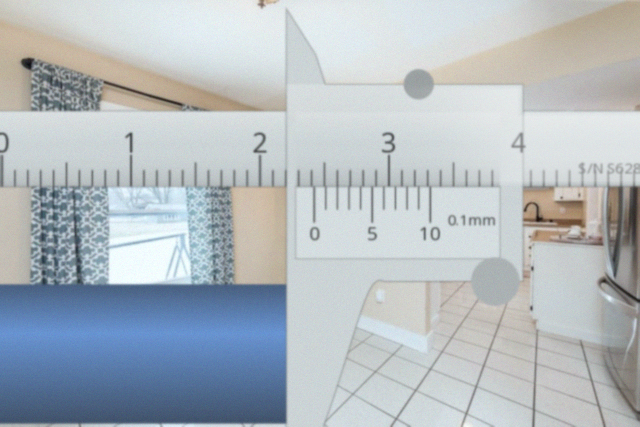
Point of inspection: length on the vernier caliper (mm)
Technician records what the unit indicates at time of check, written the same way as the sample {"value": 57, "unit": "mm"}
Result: {"value": 24.2, "unit": "mm"}
